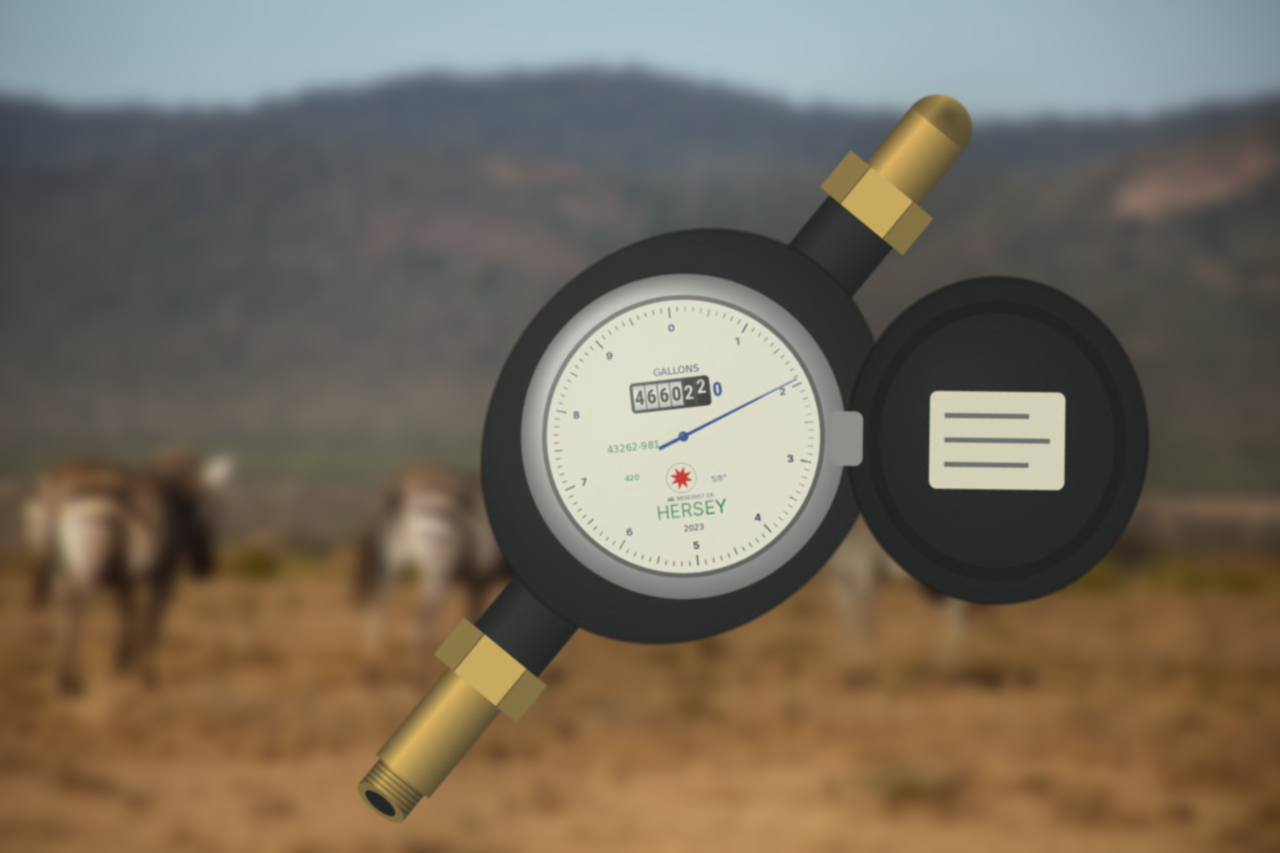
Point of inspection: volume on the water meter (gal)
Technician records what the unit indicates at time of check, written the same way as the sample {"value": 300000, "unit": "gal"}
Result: {"value": 4660221.9, "unit": "gal"}
